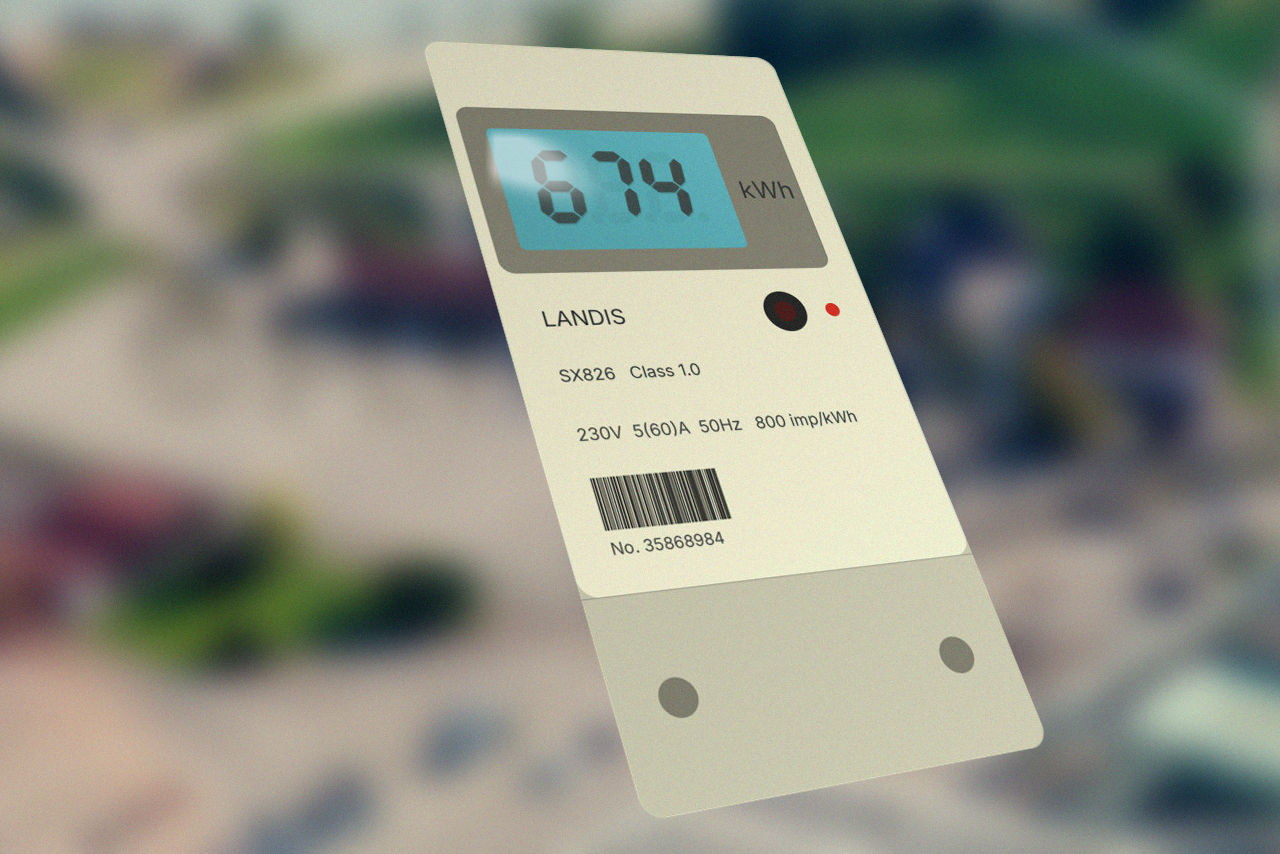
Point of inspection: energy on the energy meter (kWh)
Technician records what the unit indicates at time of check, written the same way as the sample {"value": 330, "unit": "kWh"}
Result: {"value": 674, "unit": "kWh"}
